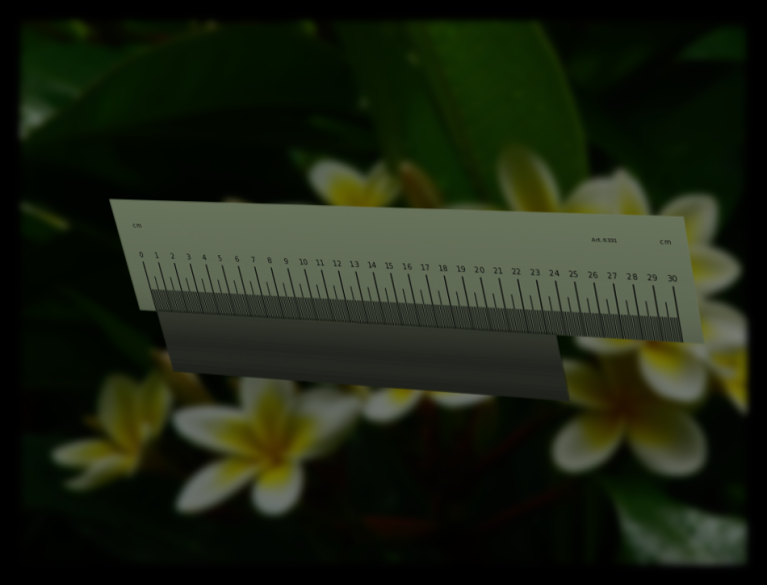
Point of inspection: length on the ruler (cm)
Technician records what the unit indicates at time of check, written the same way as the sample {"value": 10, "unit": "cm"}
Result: {"value": 23.5, "unit": "cm"}
